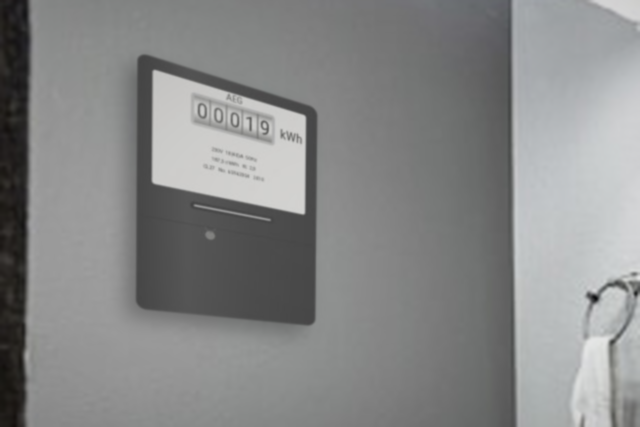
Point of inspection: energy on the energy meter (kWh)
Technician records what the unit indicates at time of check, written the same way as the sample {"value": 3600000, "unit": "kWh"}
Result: {"value": 19, "unit": "kWh"}
